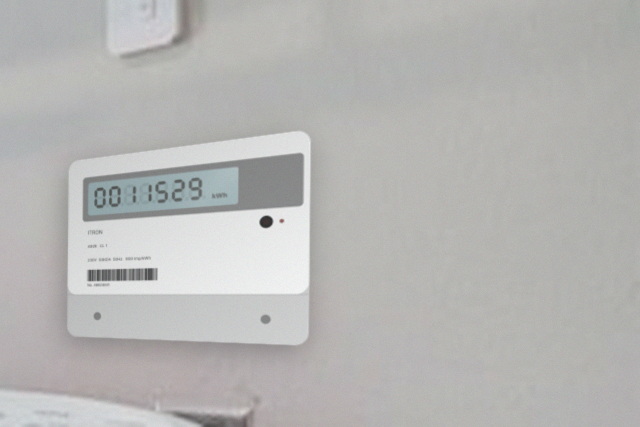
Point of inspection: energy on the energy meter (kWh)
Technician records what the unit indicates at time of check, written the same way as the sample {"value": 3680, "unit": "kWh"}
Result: {"value": 11529, "unit": "kWh"}
